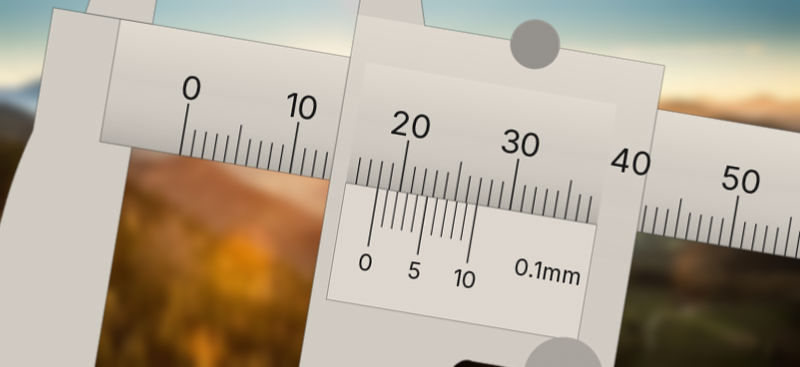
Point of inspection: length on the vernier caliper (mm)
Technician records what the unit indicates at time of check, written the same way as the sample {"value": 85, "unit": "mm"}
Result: {"value": 18.0, "unit": "mm"}
